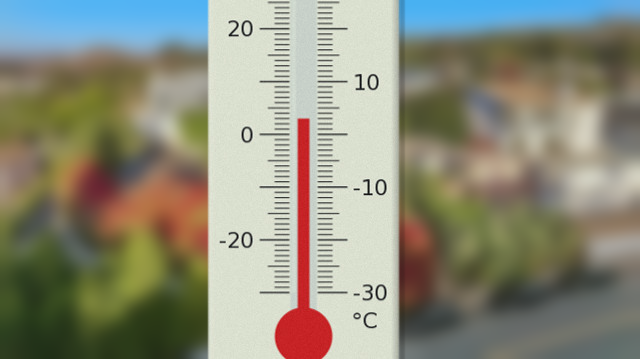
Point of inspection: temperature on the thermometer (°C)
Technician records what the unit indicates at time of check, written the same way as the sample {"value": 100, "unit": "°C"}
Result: {"value": 3, "unit": "°C"}
